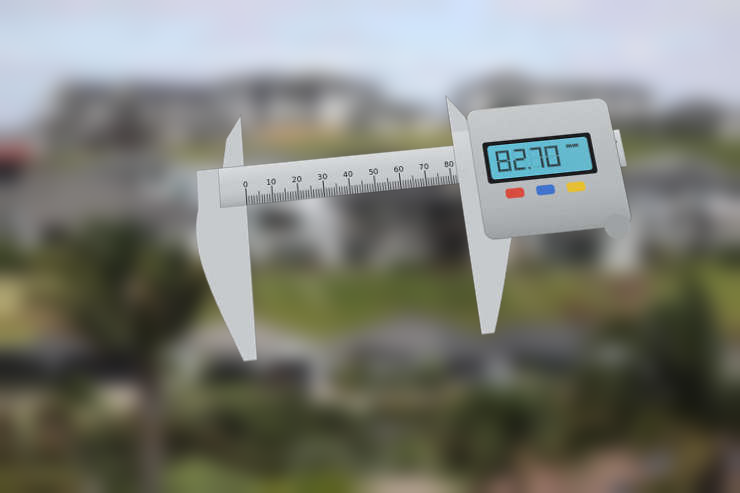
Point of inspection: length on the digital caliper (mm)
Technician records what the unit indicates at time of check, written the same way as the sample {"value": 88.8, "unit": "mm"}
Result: {"value": 82.70, "unit": "mm"}
